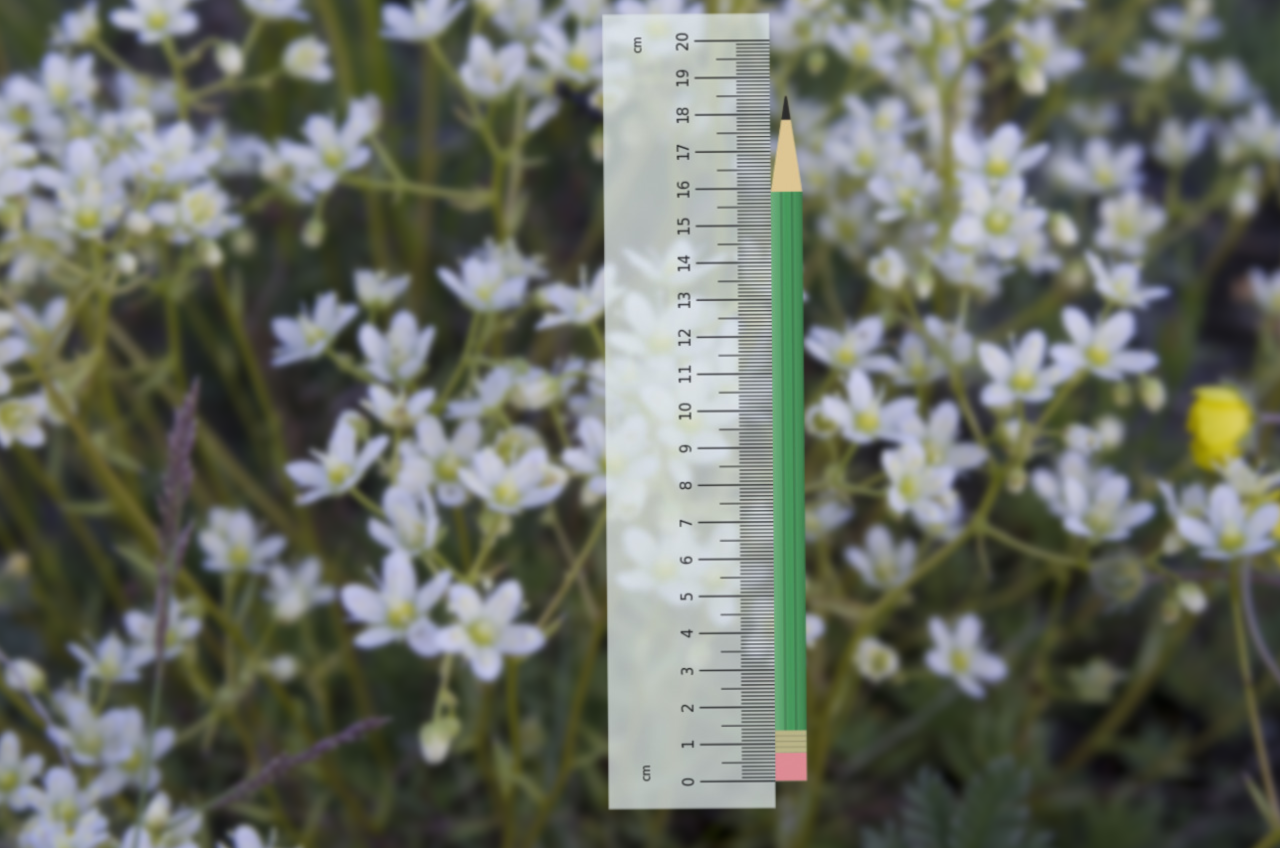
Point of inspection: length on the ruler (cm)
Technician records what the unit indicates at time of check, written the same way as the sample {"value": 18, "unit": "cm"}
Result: {"value": 18.5, "unit": "cm"}
